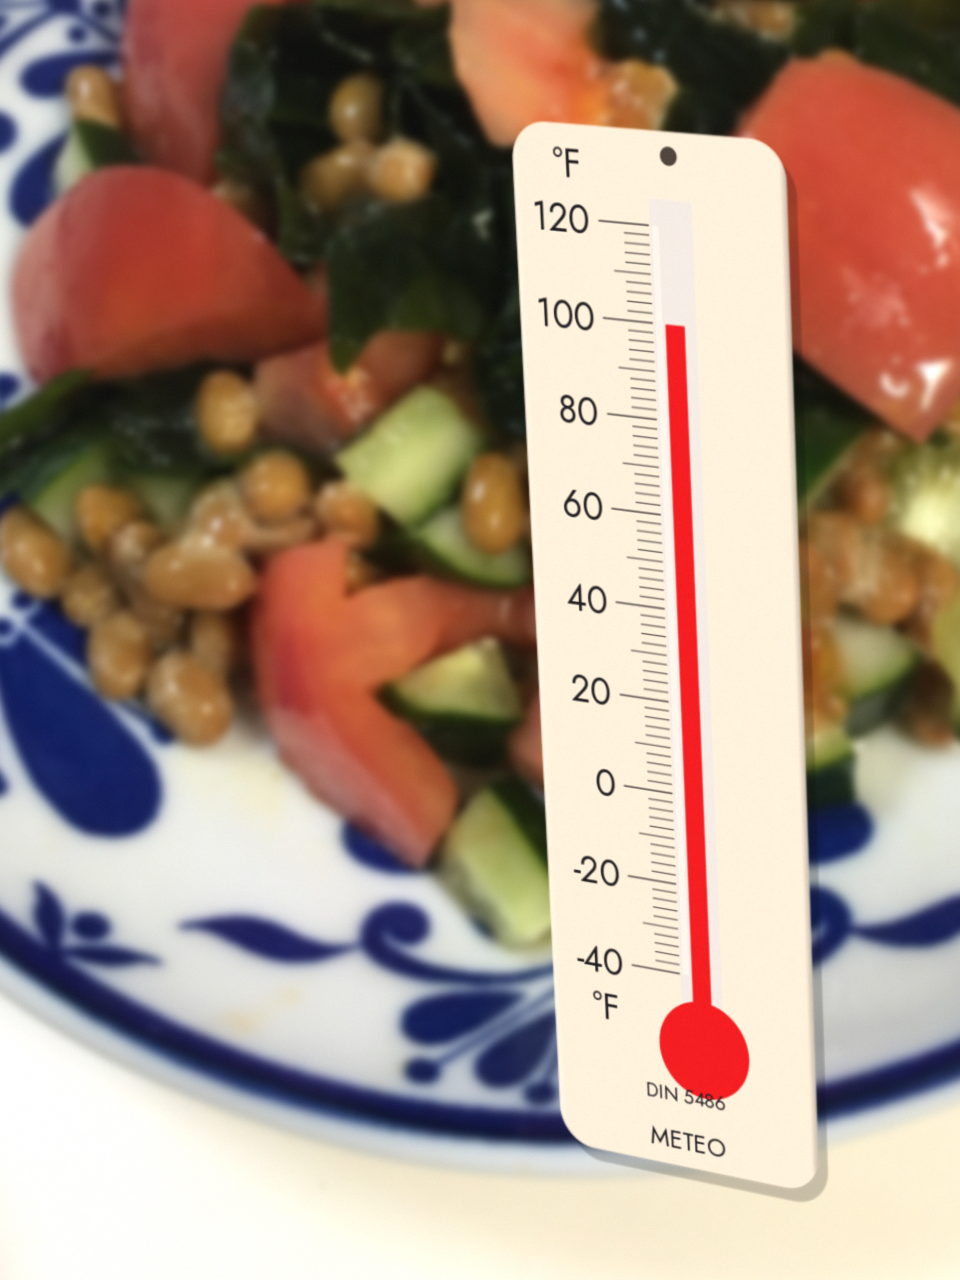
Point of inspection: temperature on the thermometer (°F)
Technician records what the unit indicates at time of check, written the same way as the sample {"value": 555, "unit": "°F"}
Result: {"value": 100, "unit": "°F"}
